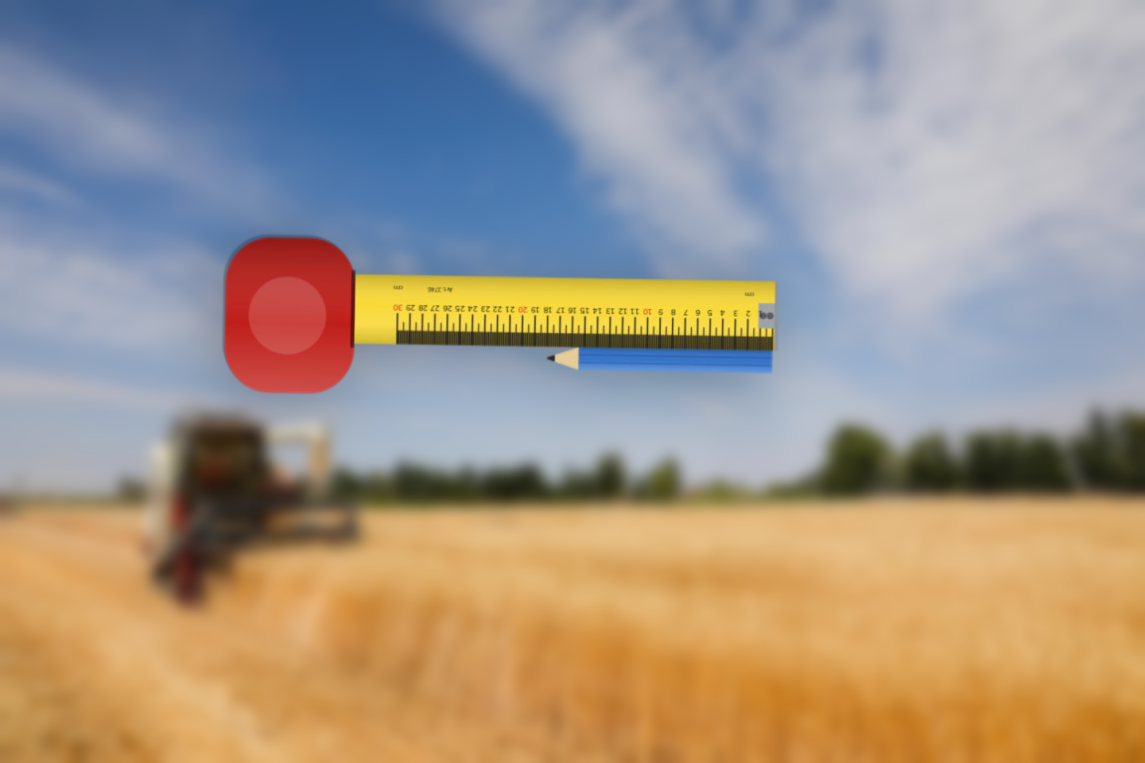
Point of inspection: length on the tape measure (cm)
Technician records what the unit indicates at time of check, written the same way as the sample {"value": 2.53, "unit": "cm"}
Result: {"value": 18, "unit": "cm"}
